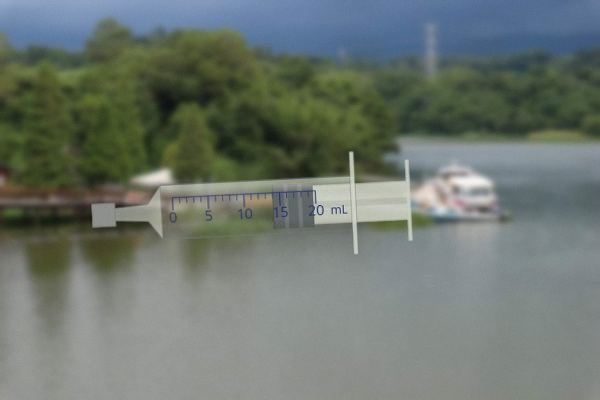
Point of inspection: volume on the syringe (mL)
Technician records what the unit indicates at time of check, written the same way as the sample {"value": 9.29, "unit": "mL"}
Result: {"value": 14, "unit": "mL"}
